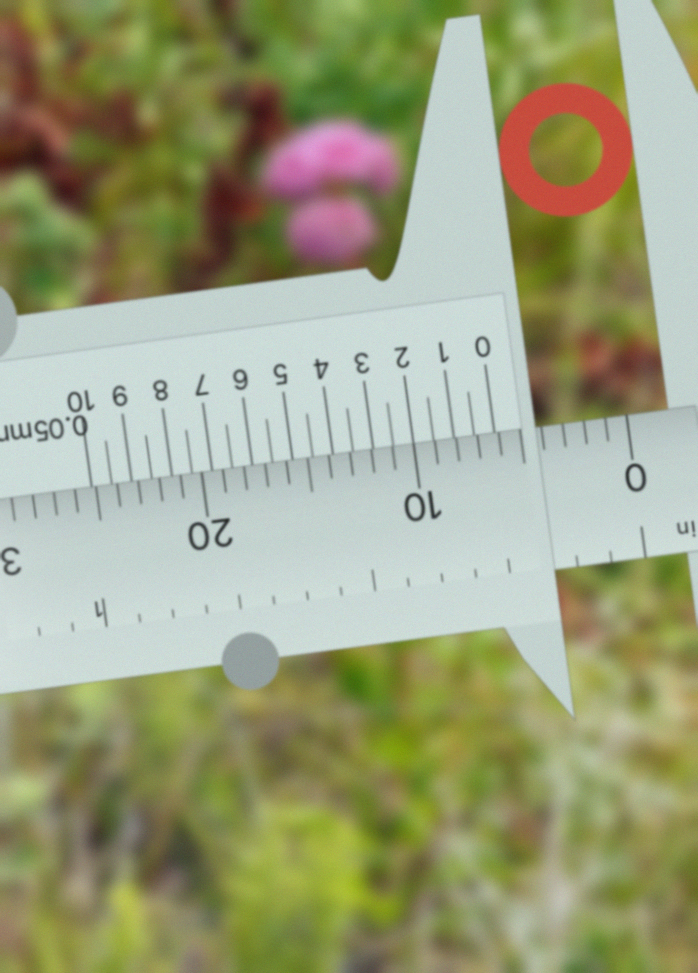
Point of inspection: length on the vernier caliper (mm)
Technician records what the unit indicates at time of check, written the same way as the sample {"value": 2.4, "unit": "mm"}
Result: {"value": 6.2, "unit": "mm"}
